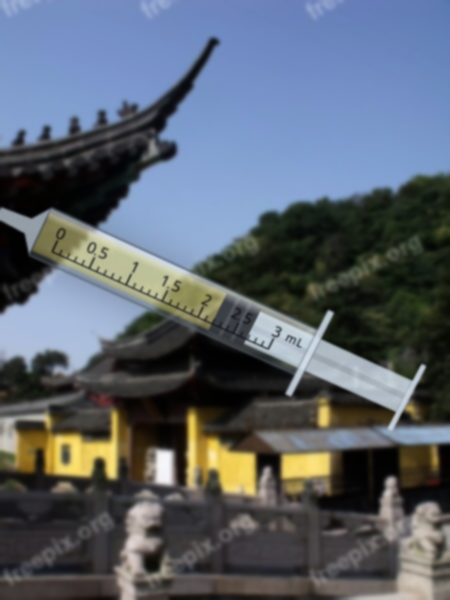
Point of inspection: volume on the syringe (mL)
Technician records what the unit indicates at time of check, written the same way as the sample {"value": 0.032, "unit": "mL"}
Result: {"value": 2.2, "unit": "mL"}
